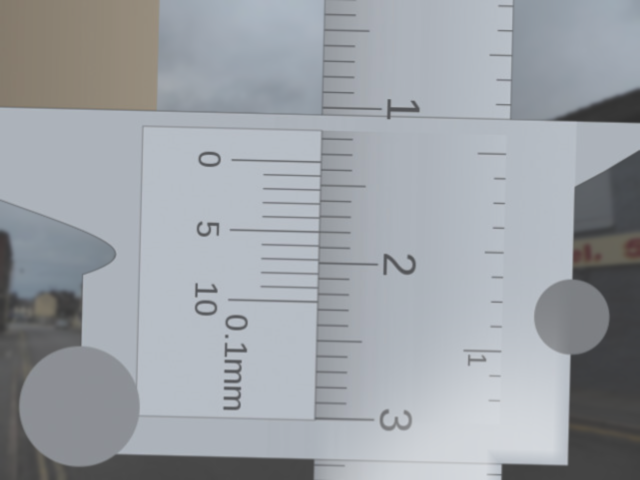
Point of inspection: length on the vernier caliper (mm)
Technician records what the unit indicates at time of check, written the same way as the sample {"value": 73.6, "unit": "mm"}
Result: {"value": 13.5, "unit": "mm"}
